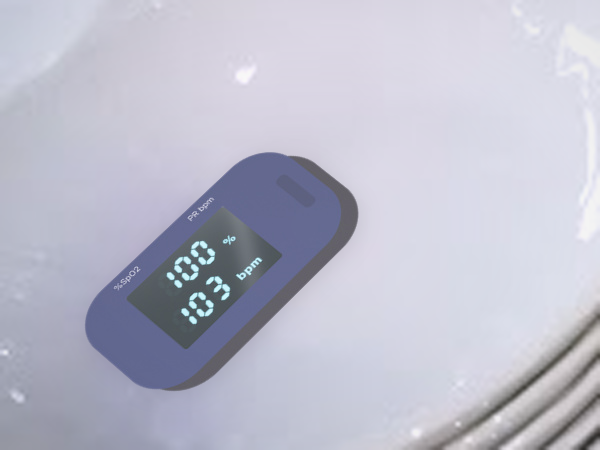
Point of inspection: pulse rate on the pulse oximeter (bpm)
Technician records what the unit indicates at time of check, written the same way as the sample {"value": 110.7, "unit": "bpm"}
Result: {"value": 103, "unit": "bpm"}
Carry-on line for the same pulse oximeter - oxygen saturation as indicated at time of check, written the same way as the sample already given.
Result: {"value": 100, "unit": "%"}
